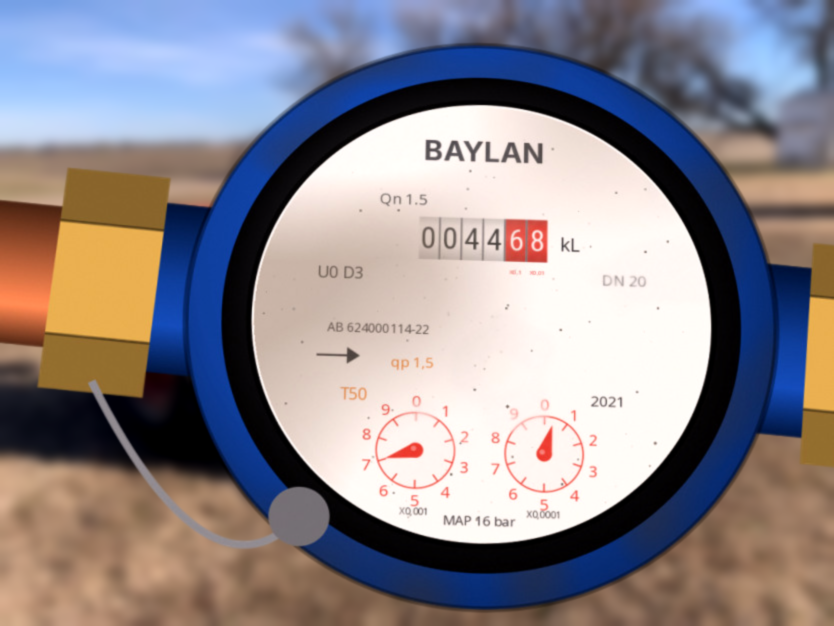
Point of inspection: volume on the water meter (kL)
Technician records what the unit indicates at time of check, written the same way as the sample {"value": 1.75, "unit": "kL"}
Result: {"value": 44.6870, "unit": "kL"}
